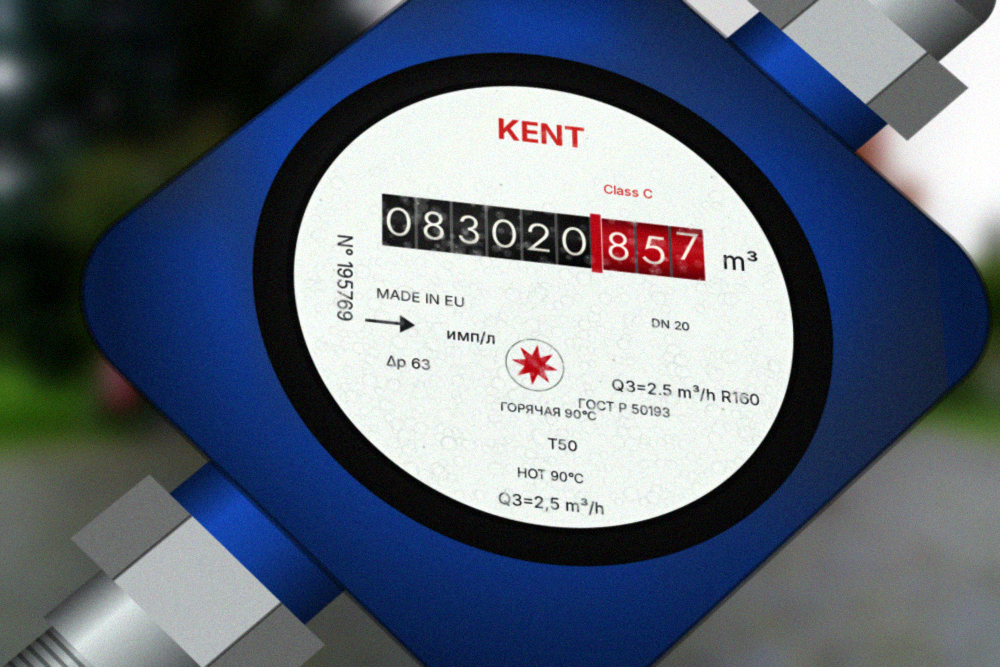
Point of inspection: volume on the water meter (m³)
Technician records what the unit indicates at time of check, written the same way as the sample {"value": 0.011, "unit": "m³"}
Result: {"value": 83020.857, "unit": "m³"}
